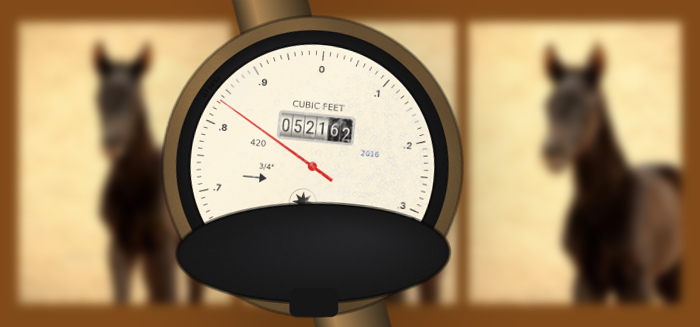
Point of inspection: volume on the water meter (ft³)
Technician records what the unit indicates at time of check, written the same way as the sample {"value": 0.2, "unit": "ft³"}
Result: {"value": 52161.83, "unit": "ft³"}
